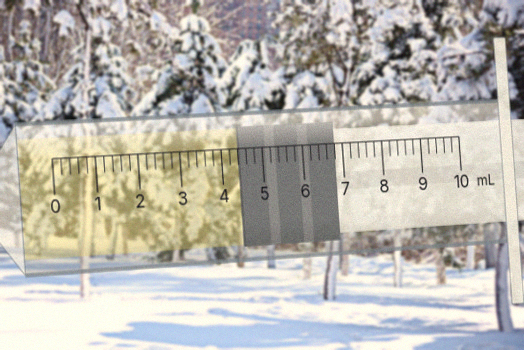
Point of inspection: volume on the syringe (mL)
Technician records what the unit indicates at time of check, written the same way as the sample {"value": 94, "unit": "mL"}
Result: {"value": 4.4, "unit": "mL"}
